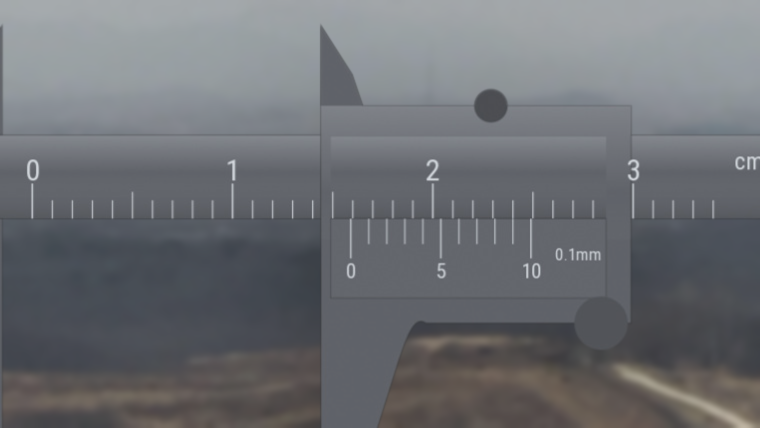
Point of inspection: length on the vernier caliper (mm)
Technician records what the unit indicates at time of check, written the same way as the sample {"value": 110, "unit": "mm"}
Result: {"value": 15.9, "unit": "mm"}
